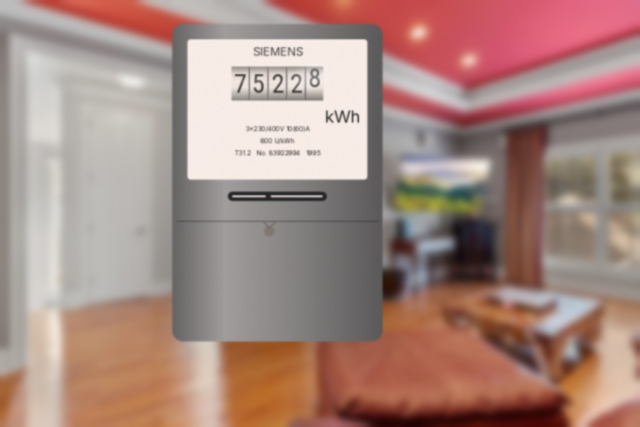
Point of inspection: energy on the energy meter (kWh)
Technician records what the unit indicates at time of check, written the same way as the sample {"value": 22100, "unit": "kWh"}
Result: {"value": 75228, "unit": "kWh"}
